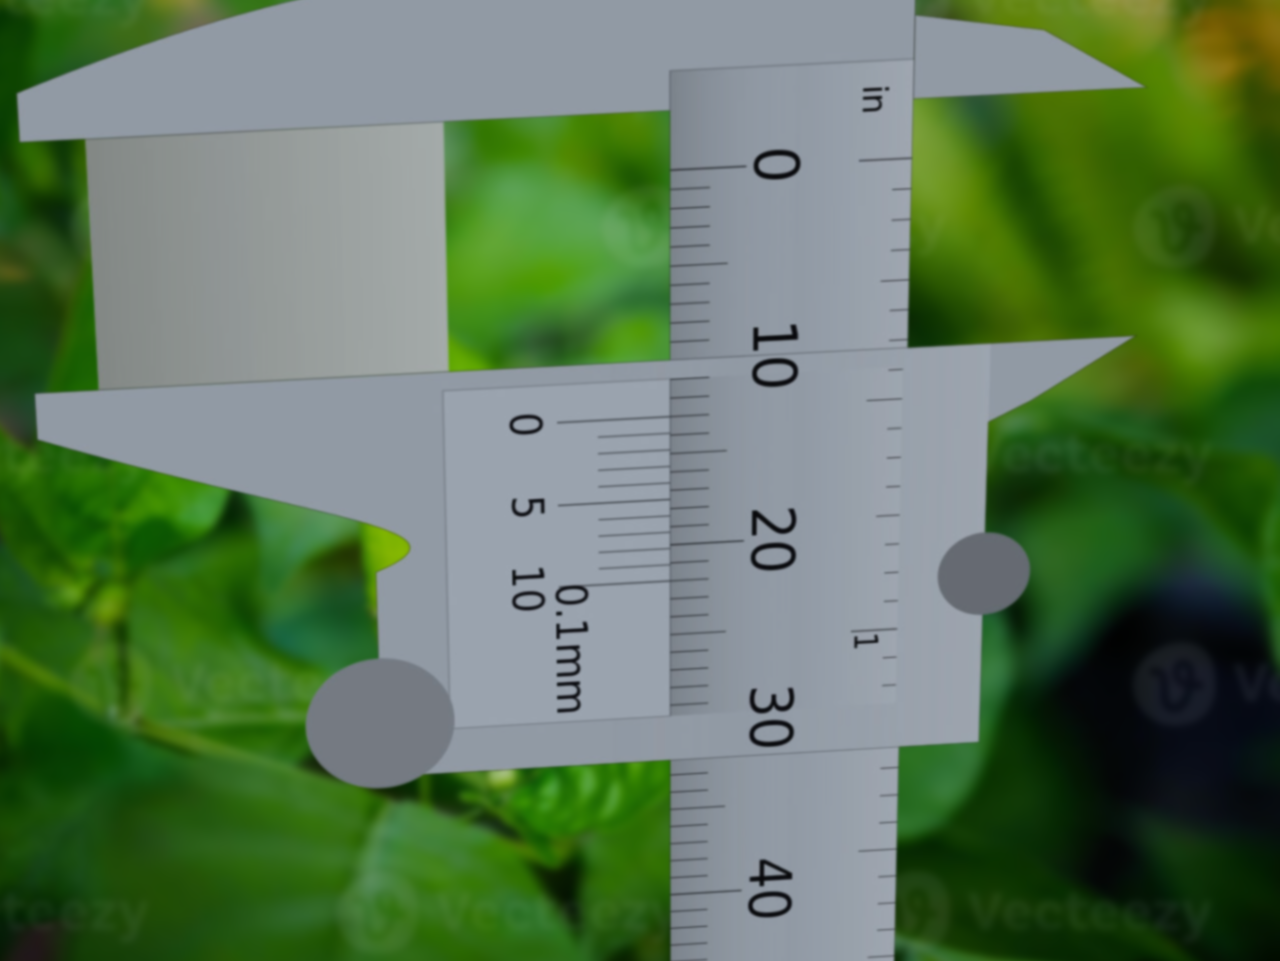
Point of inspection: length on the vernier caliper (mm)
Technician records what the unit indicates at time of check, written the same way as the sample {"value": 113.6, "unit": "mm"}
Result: {"value": 13.0, "unit": "mm"}
